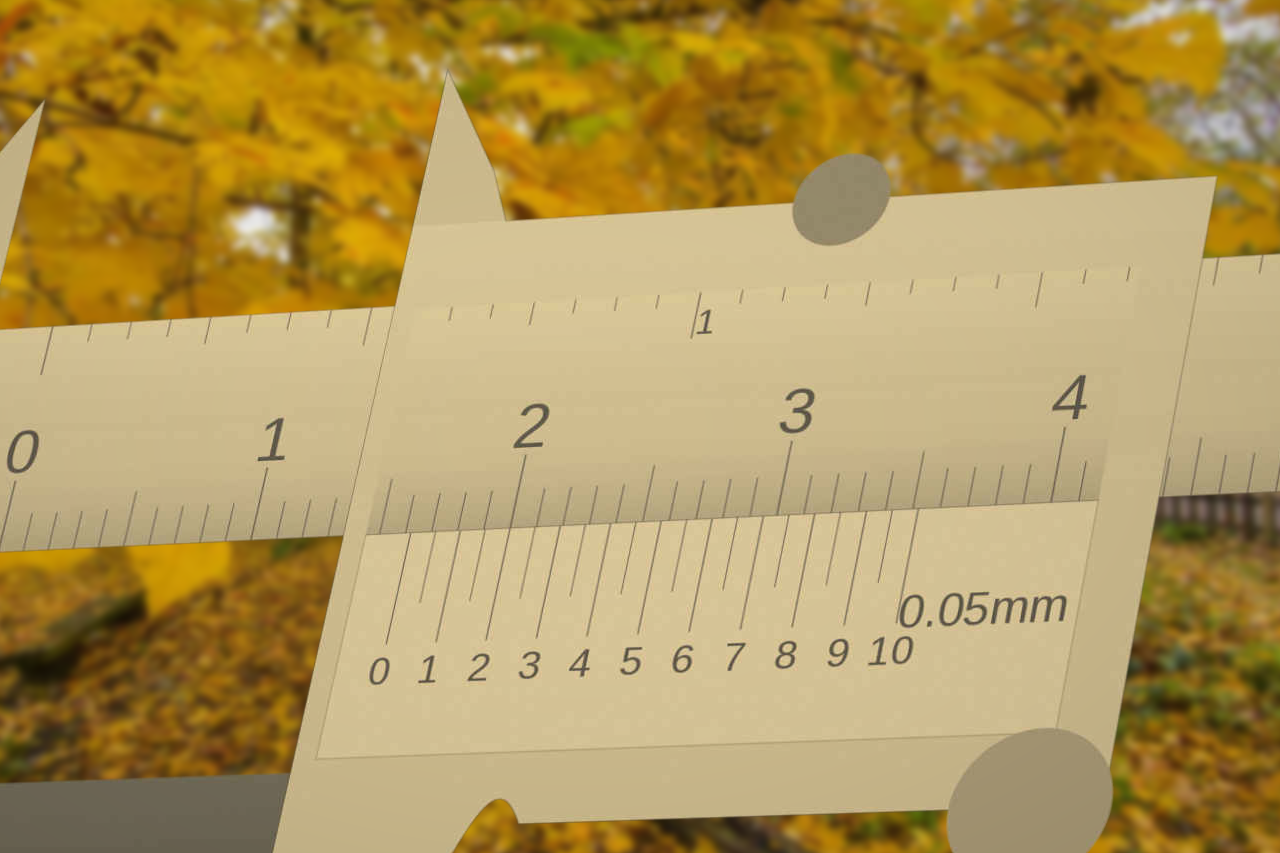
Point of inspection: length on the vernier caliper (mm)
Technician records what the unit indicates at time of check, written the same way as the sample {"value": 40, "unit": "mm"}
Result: {"value": 16.20, "unit": "mm"}
